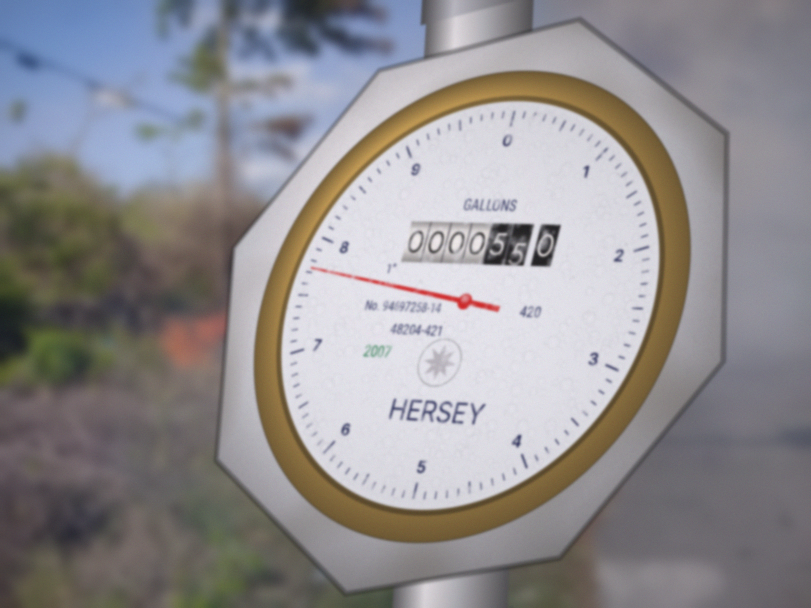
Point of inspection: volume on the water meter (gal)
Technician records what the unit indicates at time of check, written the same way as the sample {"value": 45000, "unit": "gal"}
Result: {"value": 547.7, "unit": "gal"}
